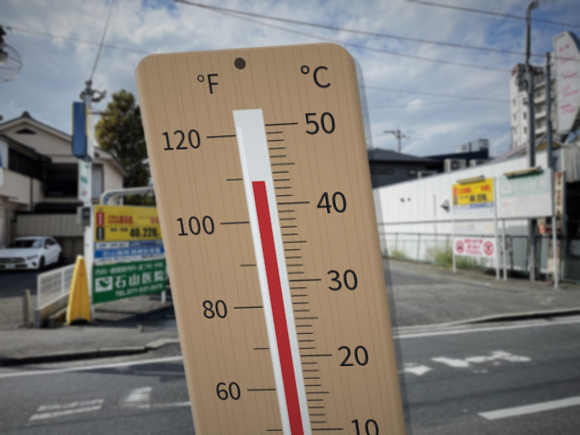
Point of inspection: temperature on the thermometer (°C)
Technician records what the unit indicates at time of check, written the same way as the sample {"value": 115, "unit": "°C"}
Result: {"value": 43, "unit": "°C"}
